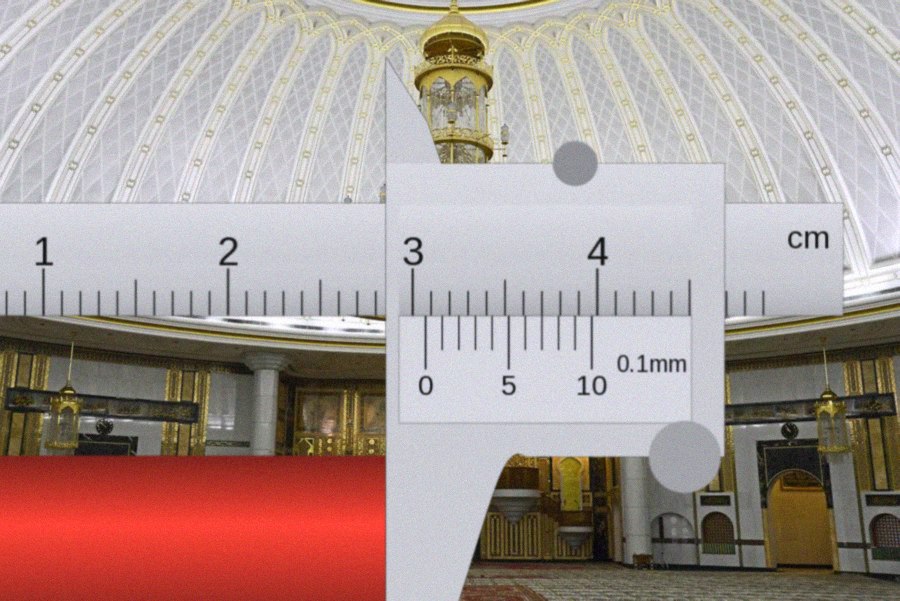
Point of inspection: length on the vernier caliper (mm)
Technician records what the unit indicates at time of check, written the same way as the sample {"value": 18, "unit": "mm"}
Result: {"value": 30.7, "unit": "mm"}
